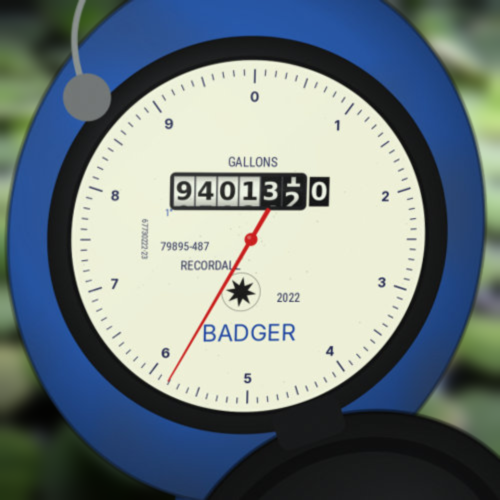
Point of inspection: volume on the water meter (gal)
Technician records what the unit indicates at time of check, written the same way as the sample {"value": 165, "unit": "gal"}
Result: {"value": 9401315.8, "unit": "gal"}
